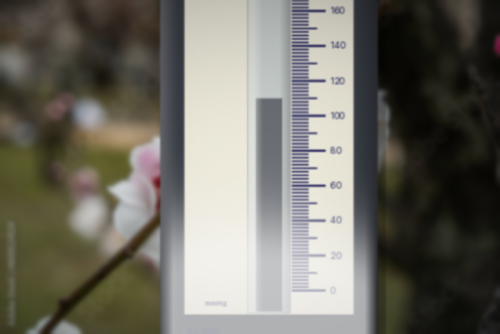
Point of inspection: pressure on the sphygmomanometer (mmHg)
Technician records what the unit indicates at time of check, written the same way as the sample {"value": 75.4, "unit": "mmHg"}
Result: {"value": 110, "unit": "mmHg"}
